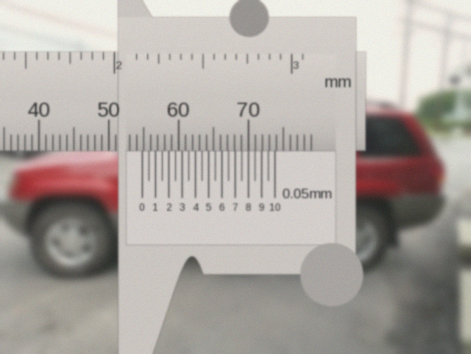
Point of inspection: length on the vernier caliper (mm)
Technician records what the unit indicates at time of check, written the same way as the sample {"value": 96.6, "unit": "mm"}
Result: {"value": 54.8, "unit": "mm"}
